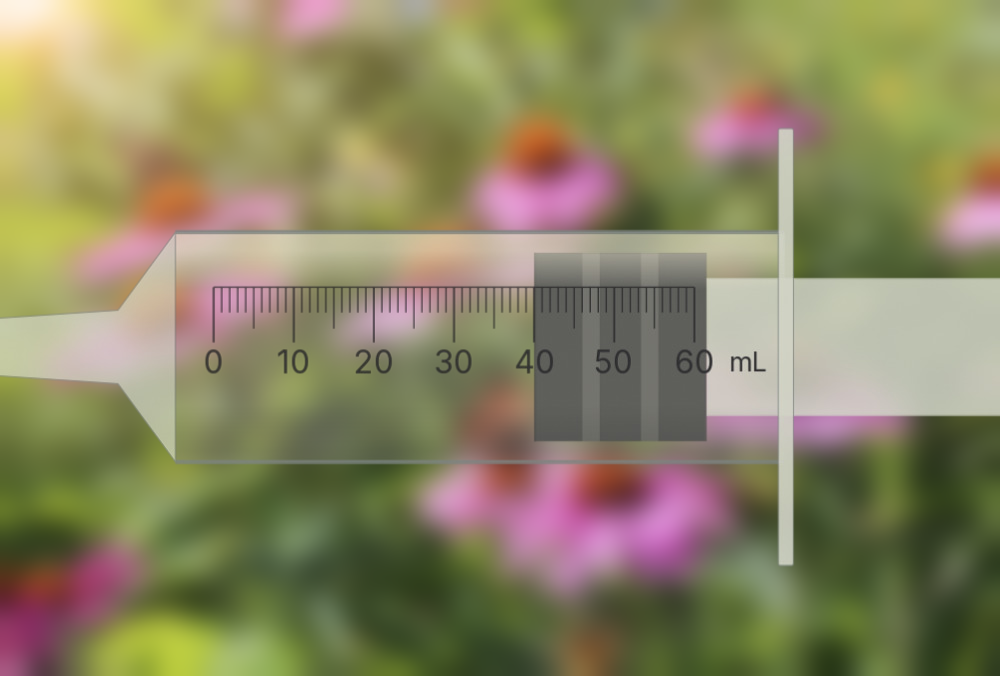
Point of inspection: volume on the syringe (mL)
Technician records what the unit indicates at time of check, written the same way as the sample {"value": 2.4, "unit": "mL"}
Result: {"value": 40, "unit": "mL"}
